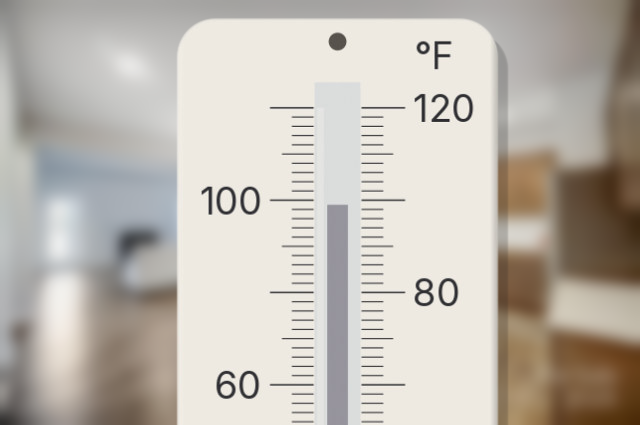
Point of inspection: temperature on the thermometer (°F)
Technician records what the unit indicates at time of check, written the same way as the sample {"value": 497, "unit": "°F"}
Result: {"value": 99, "unit": "°F"}
